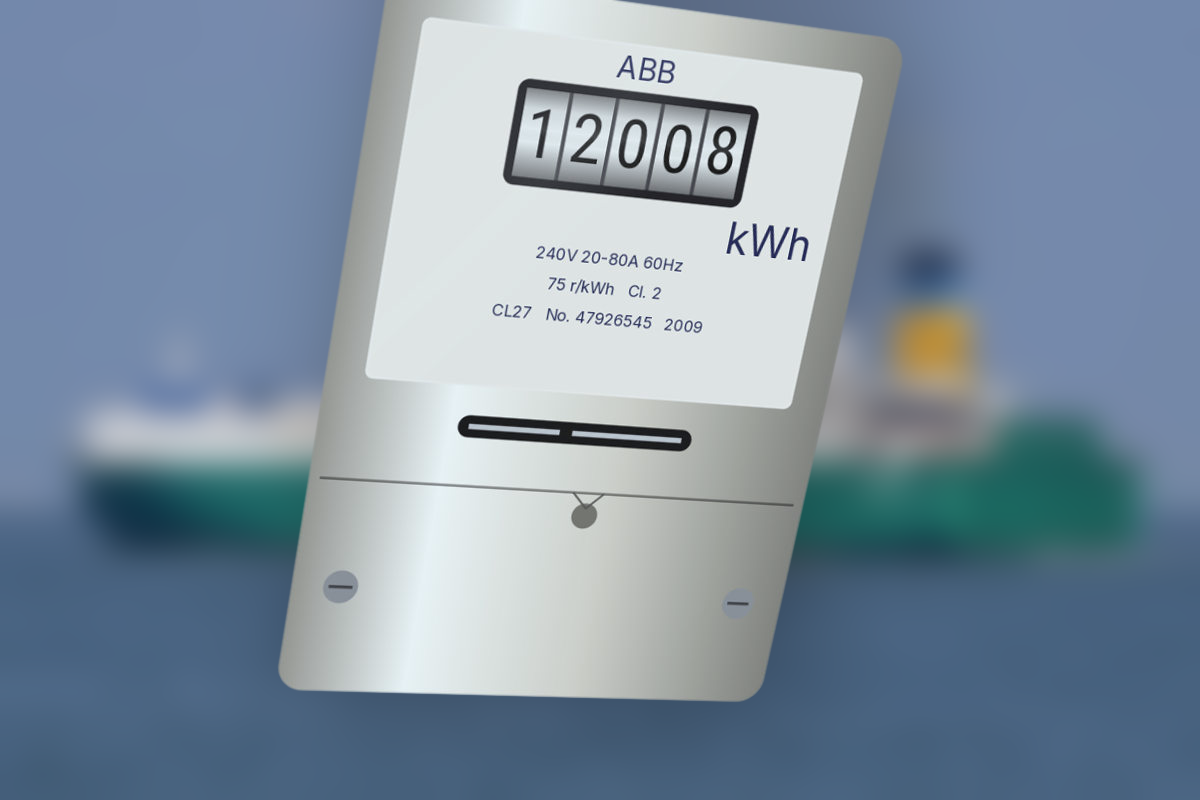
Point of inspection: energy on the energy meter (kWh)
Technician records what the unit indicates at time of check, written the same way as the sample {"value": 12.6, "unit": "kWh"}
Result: {"value": 12008, "unit": "kWh"}
